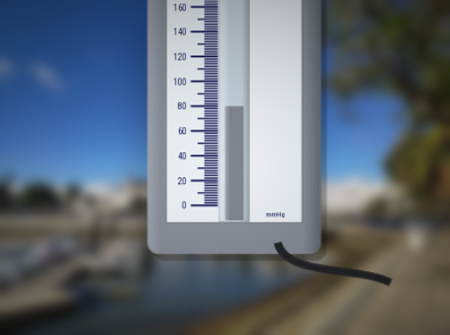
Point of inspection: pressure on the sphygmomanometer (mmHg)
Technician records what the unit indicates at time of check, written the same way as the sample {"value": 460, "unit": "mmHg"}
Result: {"value": 80, "unit": "mmHg"}
